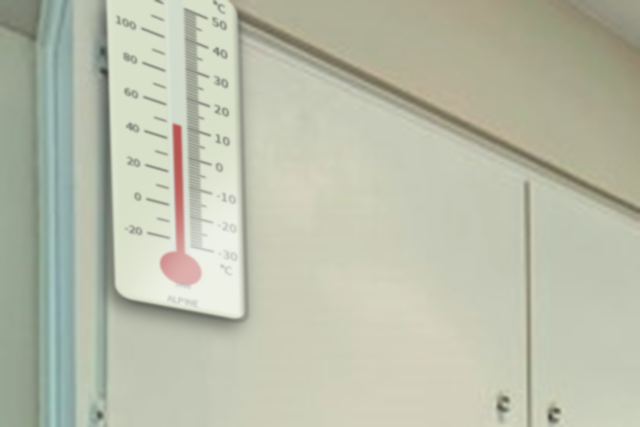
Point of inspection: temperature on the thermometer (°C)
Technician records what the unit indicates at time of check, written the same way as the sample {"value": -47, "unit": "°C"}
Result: {"value": 10, "unit": "°C"}
